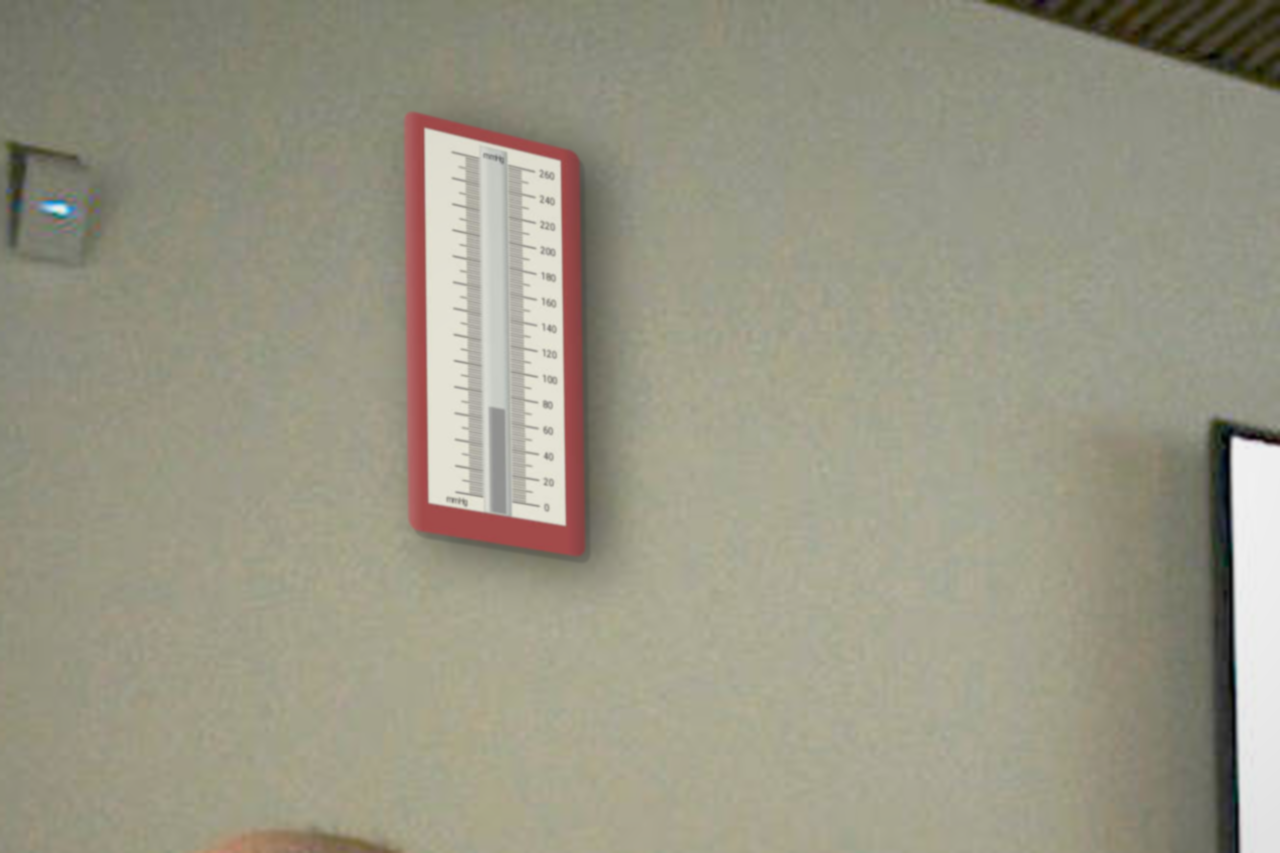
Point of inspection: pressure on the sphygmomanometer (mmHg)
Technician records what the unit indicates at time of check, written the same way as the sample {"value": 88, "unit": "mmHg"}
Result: {"value": 70, "unit": "mmHg"}
